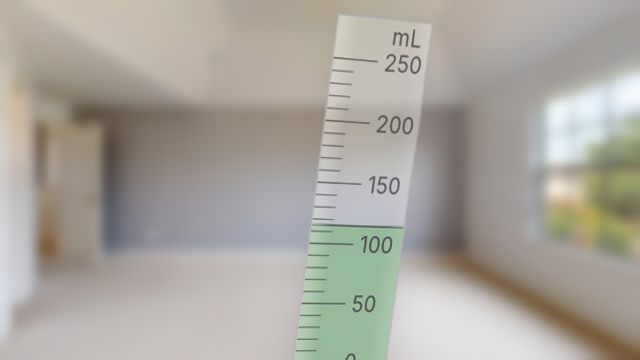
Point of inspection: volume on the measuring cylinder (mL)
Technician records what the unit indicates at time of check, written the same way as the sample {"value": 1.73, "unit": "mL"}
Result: {"value": 115, "unit": "mL"}
